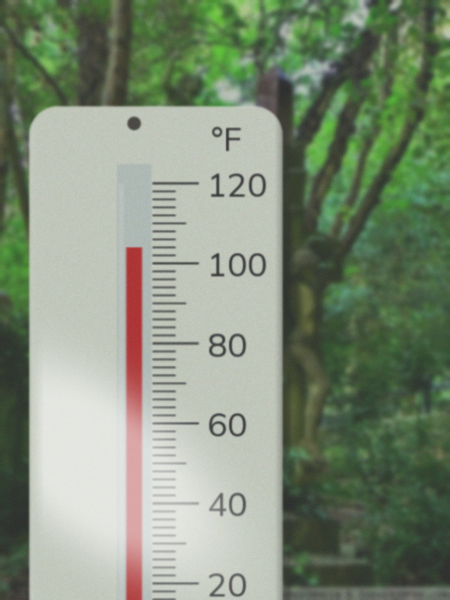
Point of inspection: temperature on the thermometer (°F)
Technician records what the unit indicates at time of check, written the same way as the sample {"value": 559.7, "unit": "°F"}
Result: {"value": 104, "unit": "°F"}
